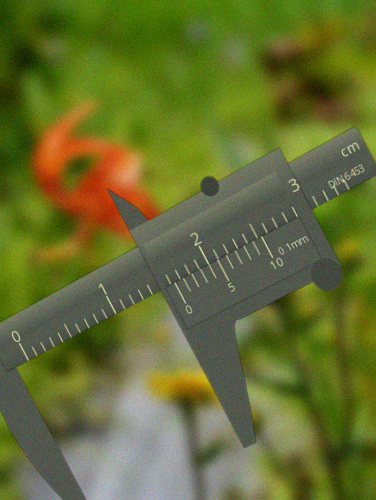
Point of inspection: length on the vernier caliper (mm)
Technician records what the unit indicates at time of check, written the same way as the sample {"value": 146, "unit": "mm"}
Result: {"value": 16.4, "unit": "mm"}
